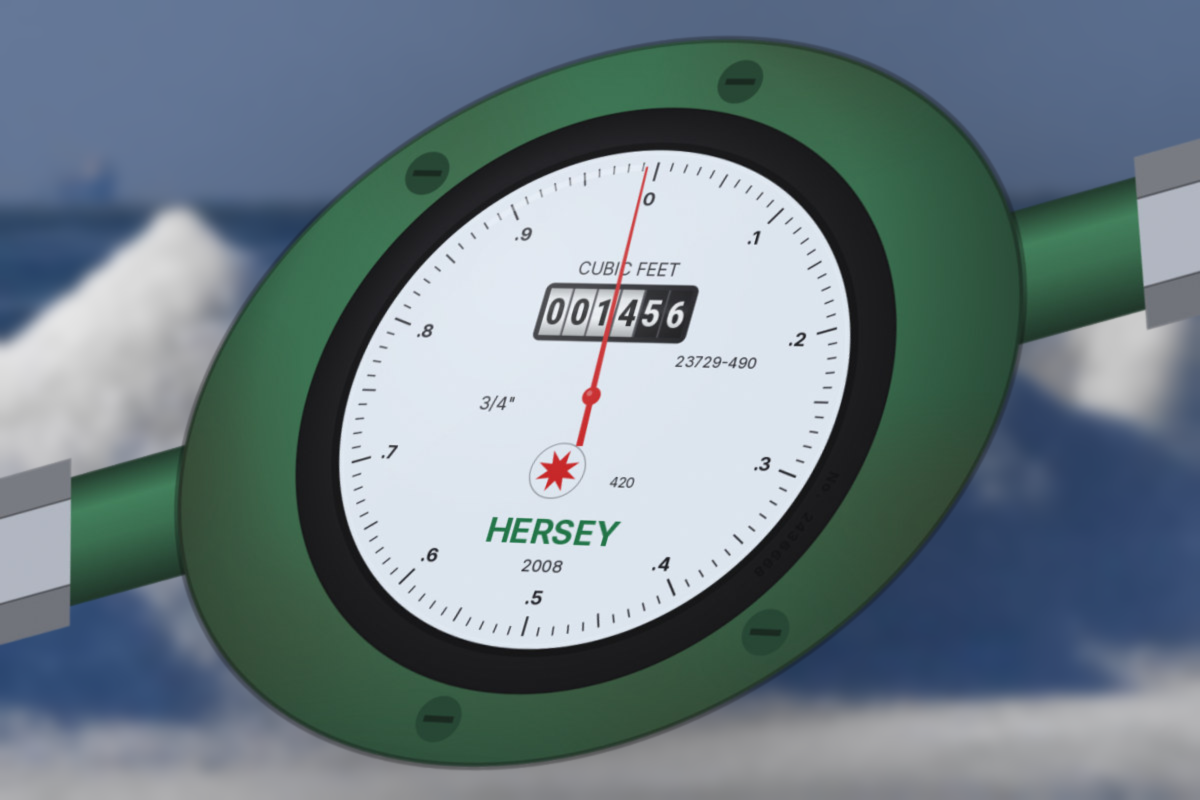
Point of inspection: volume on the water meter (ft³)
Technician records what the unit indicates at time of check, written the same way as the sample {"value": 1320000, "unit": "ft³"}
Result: {"value": 1455.99, "unit": "ft³"}
